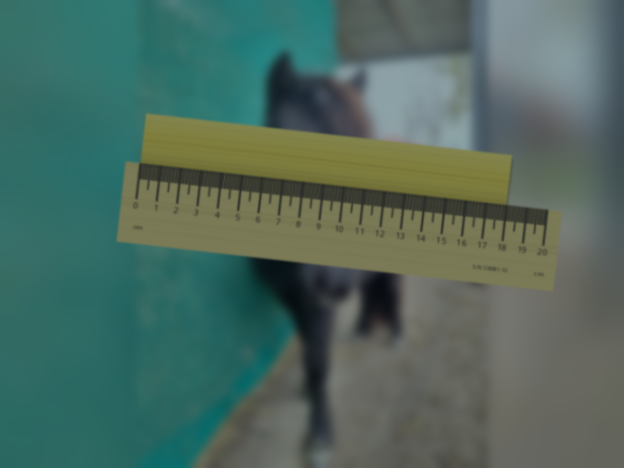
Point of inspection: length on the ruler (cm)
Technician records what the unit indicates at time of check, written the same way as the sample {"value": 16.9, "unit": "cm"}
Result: {"value": 18, "unit": "cm"}
